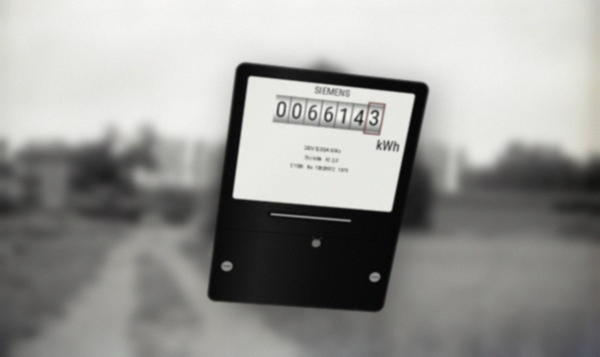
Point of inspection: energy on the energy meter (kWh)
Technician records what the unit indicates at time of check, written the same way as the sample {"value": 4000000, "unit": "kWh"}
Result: {"value": 6614.3, "unit": "kWh"}
